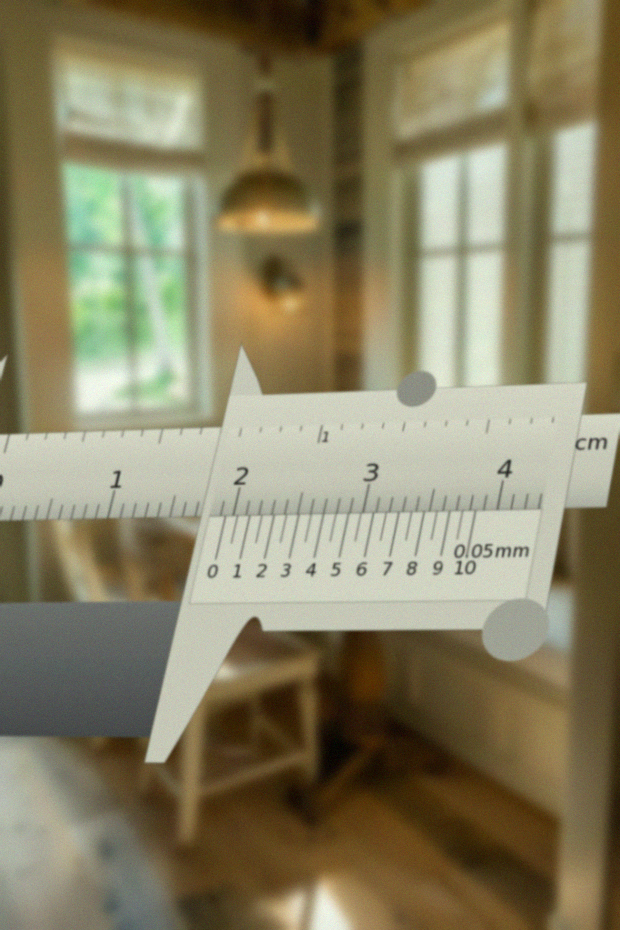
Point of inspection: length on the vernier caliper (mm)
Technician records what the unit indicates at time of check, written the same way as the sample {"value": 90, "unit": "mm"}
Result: {"value": 19.4, "unit": "mm"}
